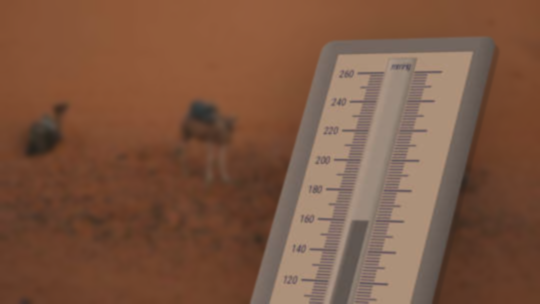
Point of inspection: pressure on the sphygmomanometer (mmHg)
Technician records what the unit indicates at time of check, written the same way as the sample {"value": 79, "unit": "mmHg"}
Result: {"value": 160, "unit": "mmHg"}
